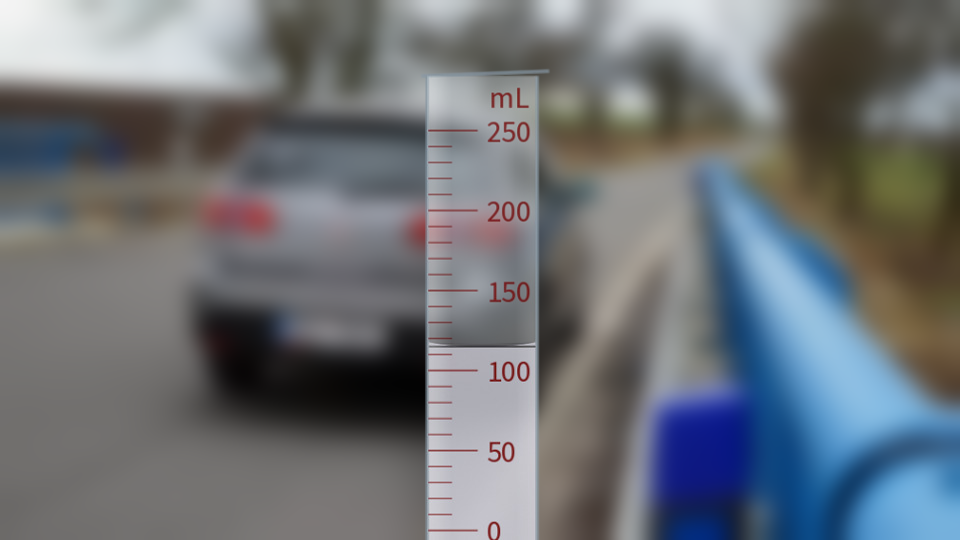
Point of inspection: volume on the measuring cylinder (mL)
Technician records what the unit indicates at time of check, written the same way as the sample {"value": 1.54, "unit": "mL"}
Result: {"value": 115, "unit": "mL"}
